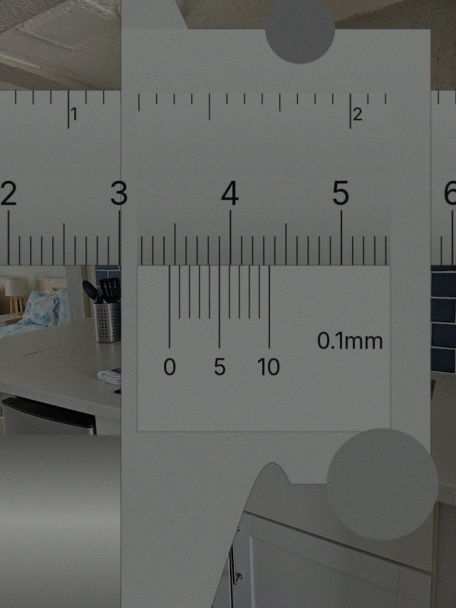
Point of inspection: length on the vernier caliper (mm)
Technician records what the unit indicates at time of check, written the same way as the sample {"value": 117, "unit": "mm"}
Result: {"value": 34.5, "unit": "mm"}
